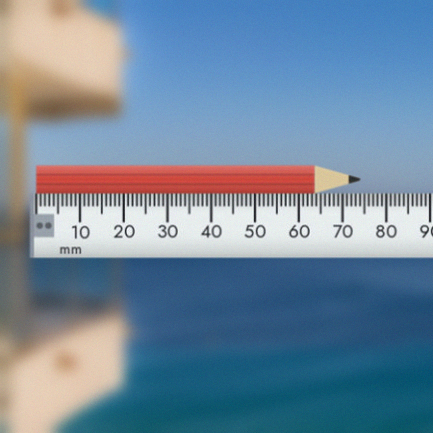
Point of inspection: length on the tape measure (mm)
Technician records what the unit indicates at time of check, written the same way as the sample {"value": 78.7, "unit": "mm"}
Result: {"value": 74, "unit": "mm"}
